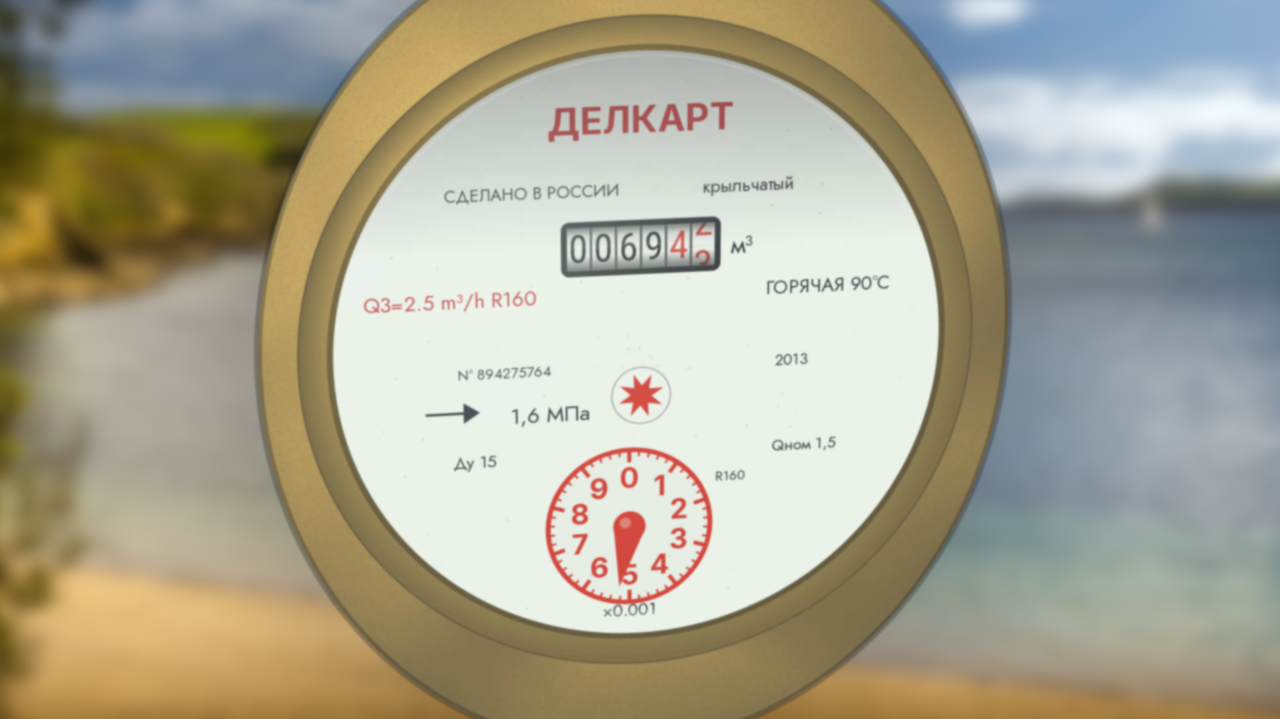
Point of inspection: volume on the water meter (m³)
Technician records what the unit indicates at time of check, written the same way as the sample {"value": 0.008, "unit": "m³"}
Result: {"value": 69.425, "unit": "m³"}
